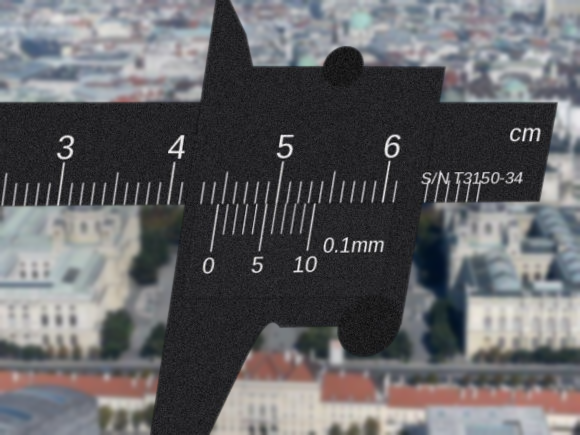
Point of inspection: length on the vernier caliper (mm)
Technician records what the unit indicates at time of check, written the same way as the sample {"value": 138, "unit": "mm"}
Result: {"value": 44.6, "unit": "mm"}
